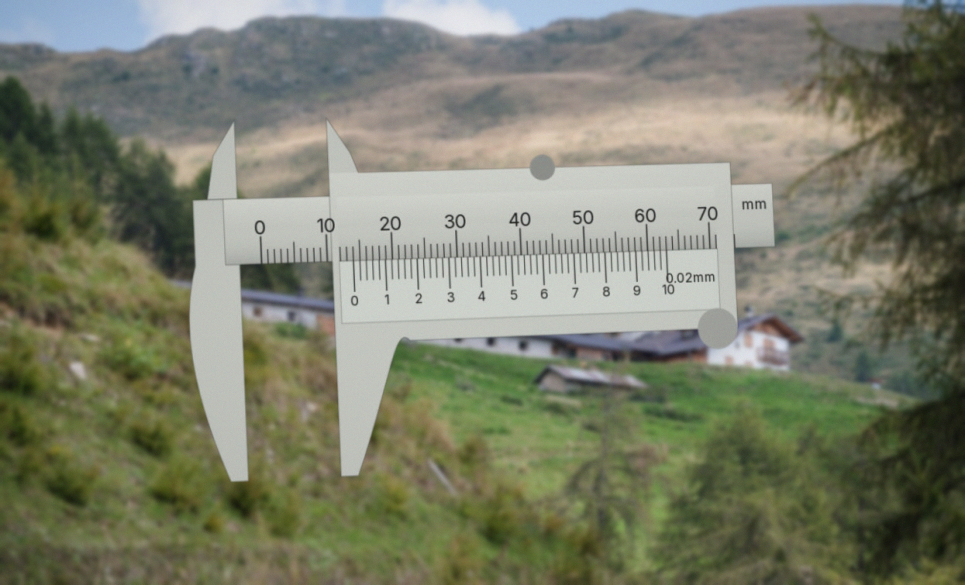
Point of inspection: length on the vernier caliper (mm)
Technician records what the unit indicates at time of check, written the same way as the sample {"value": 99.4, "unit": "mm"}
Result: {"value": 14.0, "unit": "mm"}
